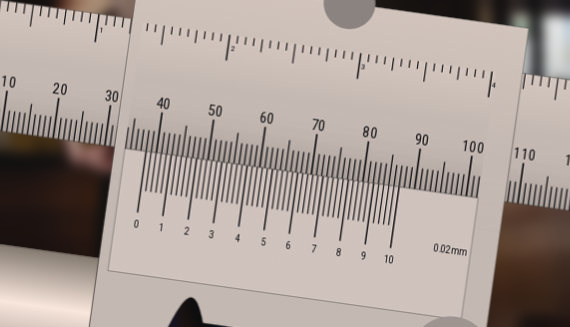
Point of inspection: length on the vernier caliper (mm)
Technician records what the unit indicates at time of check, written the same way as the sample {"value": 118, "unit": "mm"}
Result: {"value": 38.0, "unit": "mm"}
